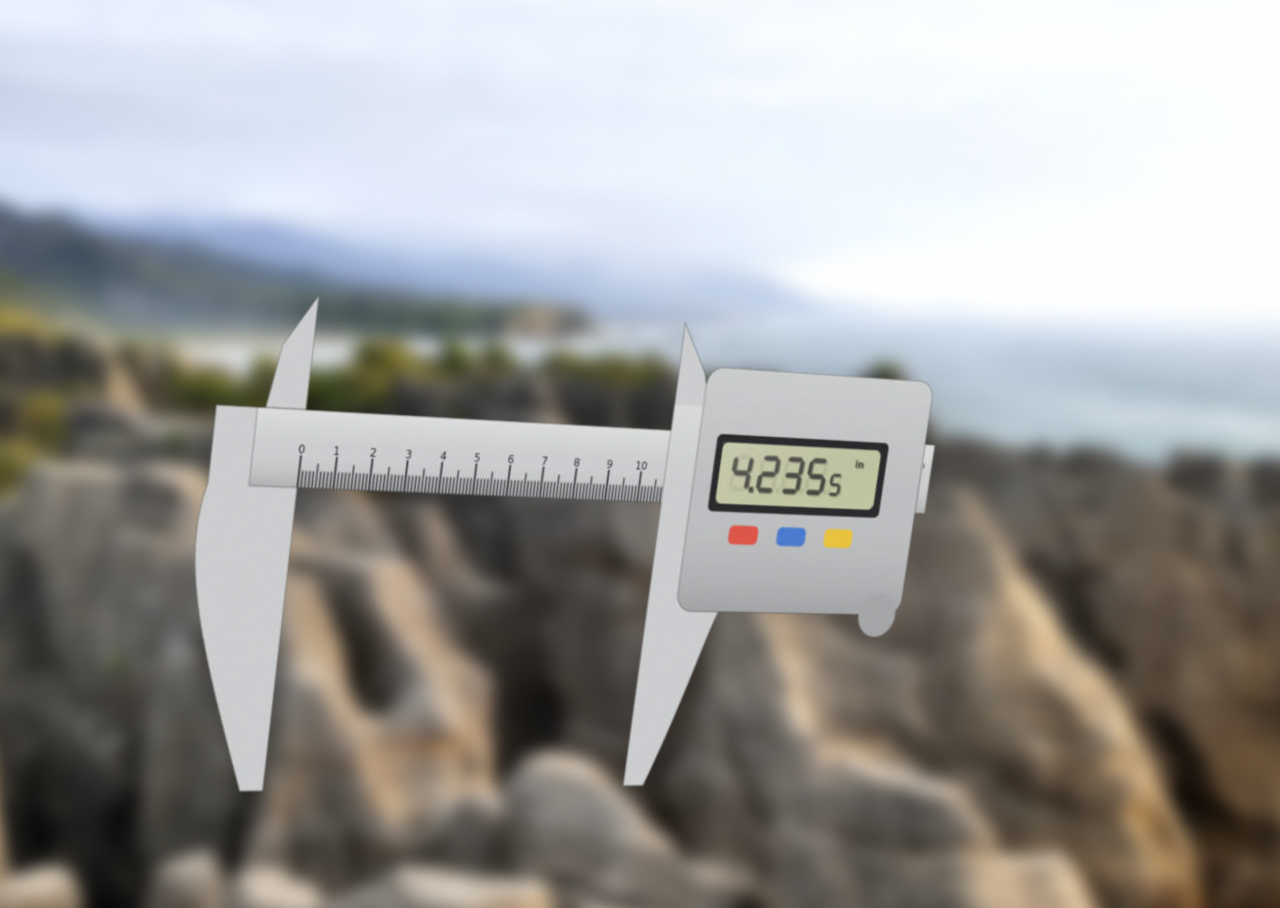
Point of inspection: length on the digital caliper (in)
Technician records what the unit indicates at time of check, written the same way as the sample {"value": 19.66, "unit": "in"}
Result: {"value": 4.2355, "unit": "in"}
